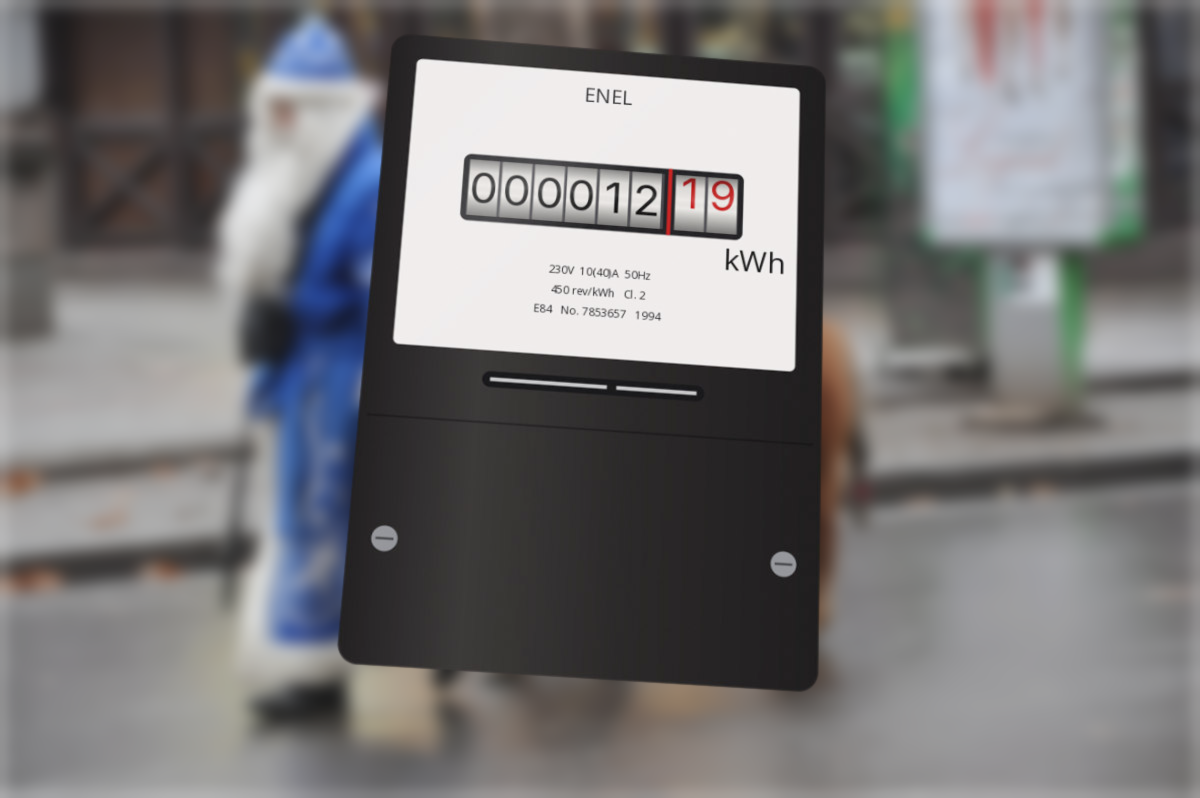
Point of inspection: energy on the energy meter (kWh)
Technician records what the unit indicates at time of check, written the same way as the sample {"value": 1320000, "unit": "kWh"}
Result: {"value": 12.19, "unit": "kWh"}
